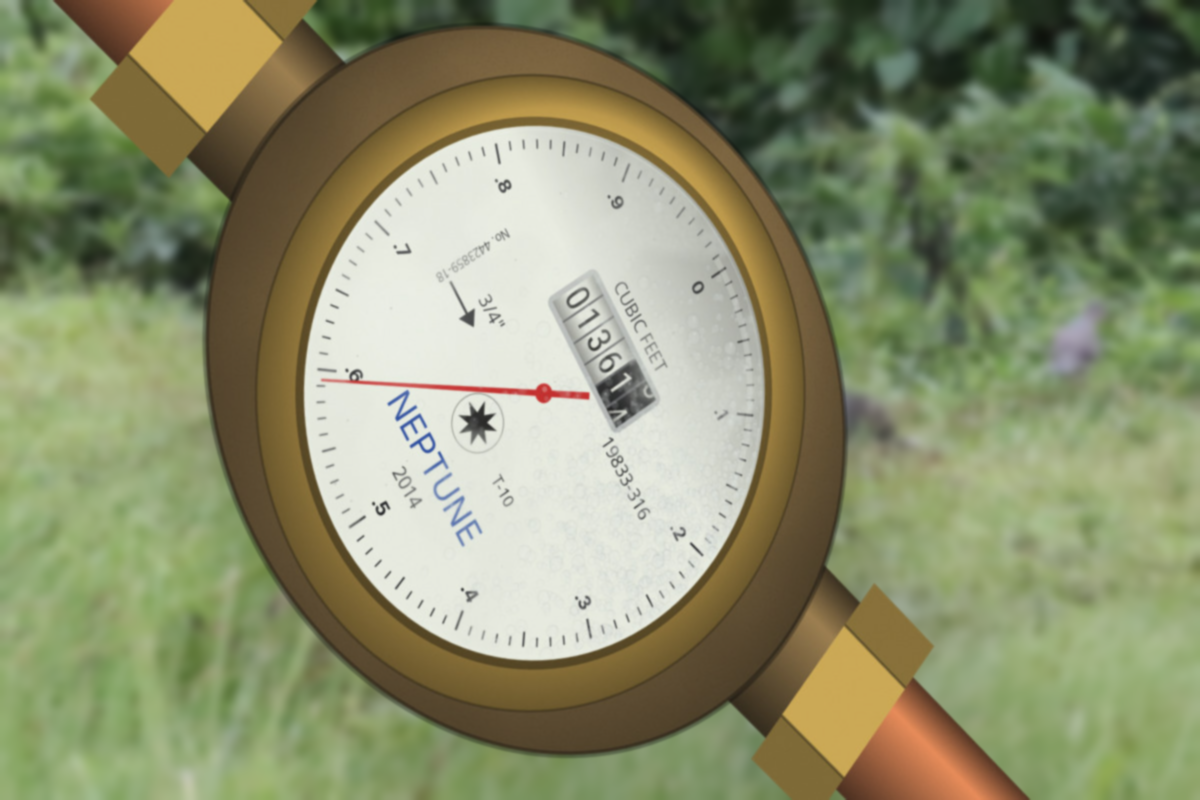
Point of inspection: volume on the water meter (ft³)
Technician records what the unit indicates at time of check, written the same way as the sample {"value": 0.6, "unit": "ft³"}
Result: {"value": 13613.59, "unit": "ft³"}
